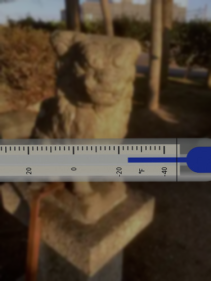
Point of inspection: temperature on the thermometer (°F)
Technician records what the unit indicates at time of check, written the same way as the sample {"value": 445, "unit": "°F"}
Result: {"value": -24, "unit": "°F"}
